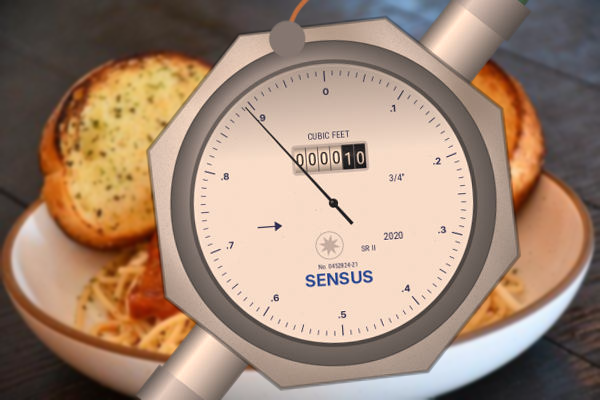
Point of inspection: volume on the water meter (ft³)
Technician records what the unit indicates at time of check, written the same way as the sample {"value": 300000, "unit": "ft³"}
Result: {"value": 9.89, "unit": "ft³"}
